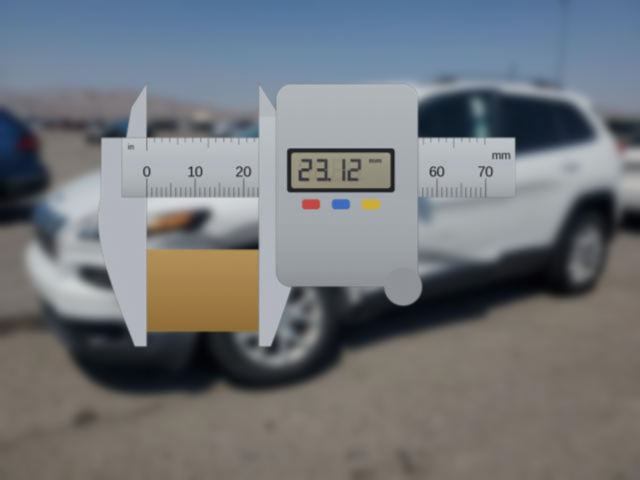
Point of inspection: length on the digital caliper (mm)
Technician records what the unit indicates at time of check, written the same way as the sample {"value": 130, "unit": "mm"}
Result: {"value": 23.12, "unit": "mm"}
